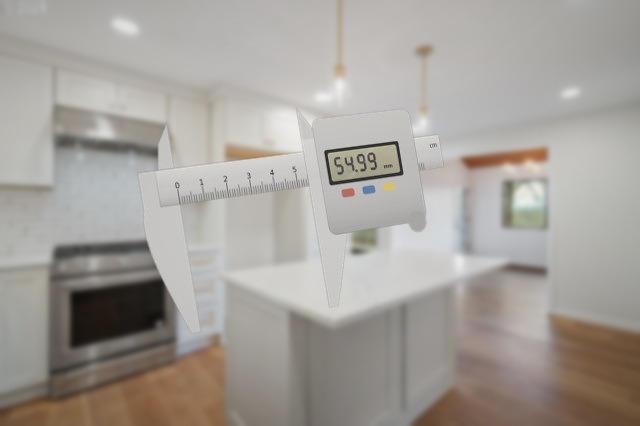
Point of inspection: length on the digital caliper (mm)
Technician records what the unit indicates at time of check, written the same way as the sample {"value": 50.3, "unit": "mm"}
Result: {"value": 54.99, "unit": "mm"}
